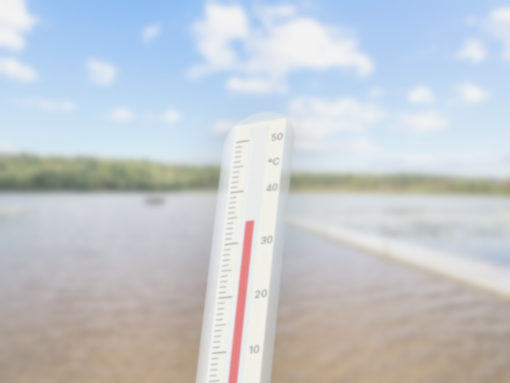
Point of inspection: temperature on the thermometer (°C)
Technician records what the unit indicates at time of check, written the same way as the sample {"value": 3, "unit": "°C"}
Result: {"value": 34, "unit": "°C"}
